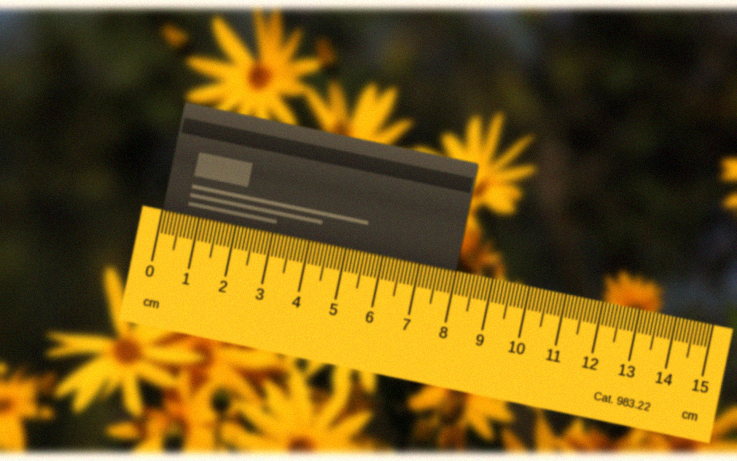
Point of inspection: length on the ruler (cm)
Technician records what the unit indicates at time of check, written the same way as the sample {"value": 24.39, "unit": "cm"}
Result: {"value": 8, "unit": "cm"}
